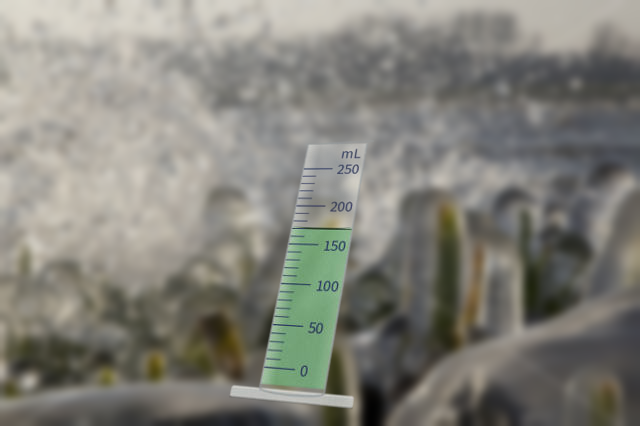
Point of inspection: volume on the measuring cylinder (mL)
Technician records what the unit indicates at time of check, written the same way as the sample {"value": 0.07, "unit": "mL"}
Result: {"value": 170, "unit": "mL"}
